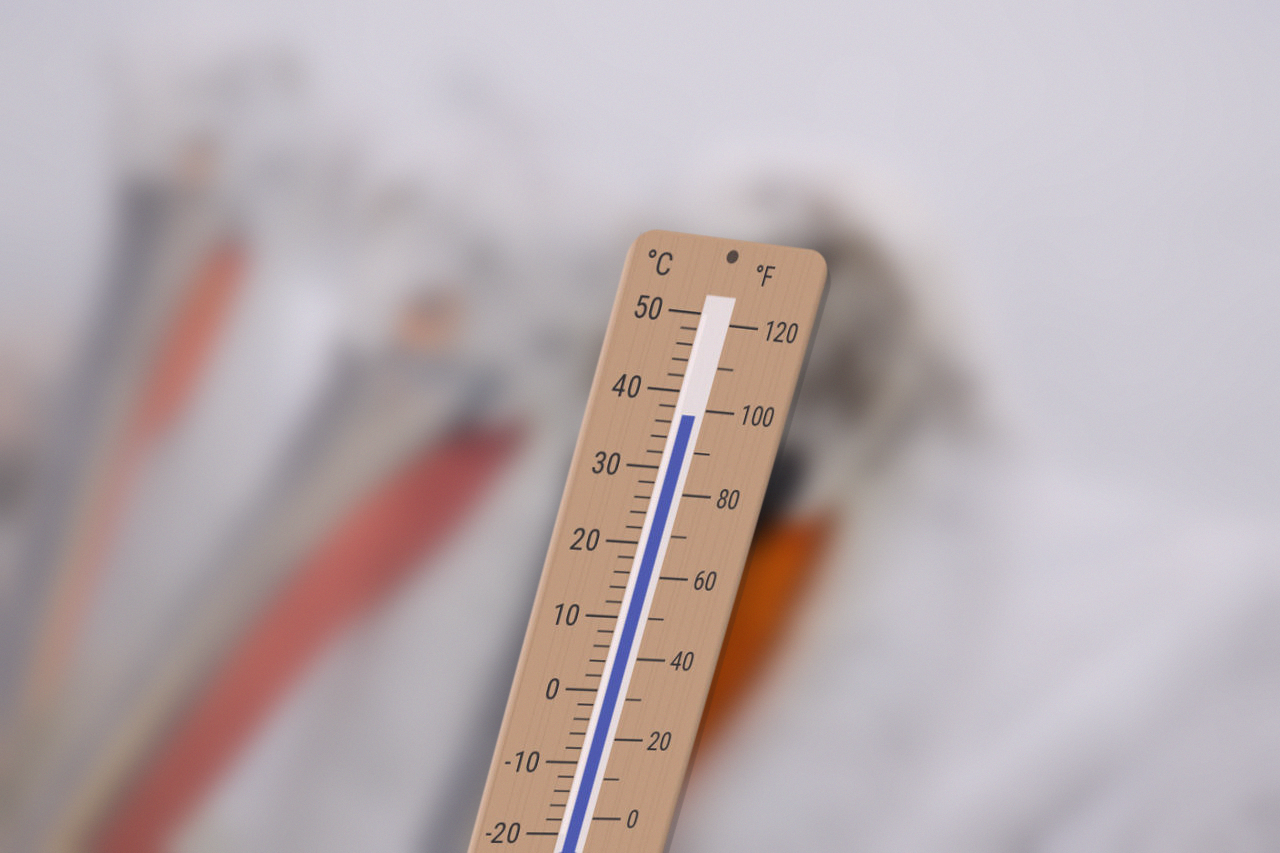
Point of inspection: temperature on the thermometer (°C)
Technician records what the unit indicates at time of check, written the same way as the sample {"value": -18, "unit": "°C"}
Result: {"value": 37, "unit": "°C"}
